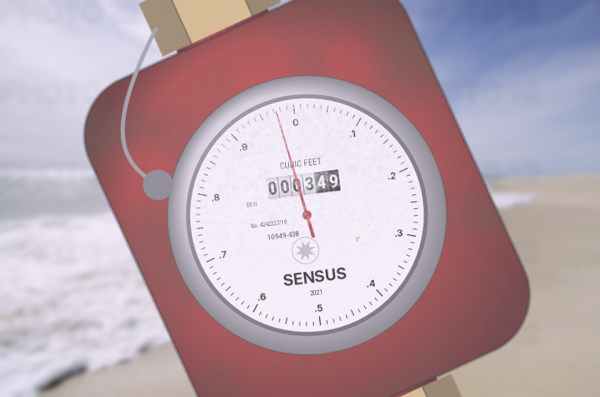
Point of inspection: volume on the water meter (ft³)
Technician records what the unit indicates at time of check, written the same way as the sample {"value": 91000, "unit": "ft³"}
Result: {"value": 348.97, "unit": "ft³"}
